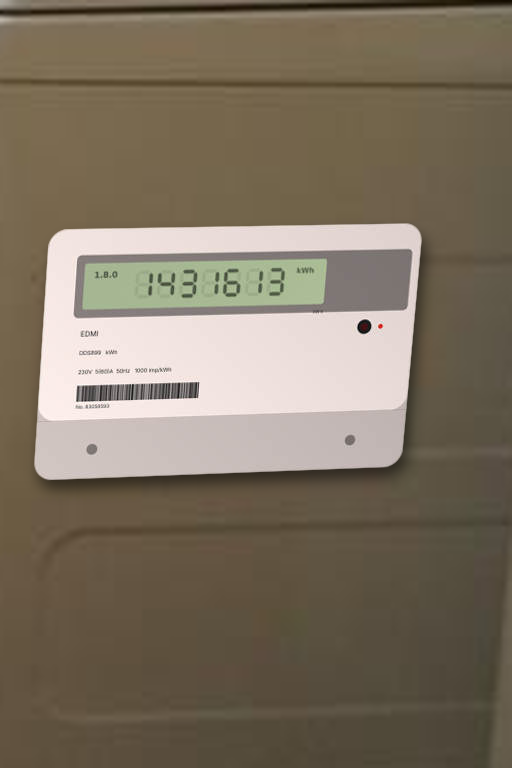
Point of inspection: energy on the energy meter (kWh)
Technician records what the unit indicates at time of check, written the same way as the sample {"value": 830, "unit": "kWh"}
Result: {"value": 1431613, "unit": "kWh"}
